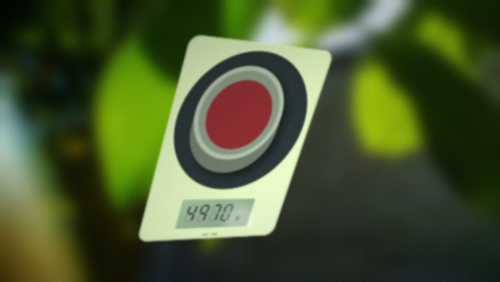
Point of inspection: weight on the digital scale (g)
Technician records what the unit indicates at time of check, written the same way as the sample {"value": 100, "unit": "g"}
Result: {"value": 4970, "unit": "g"}
